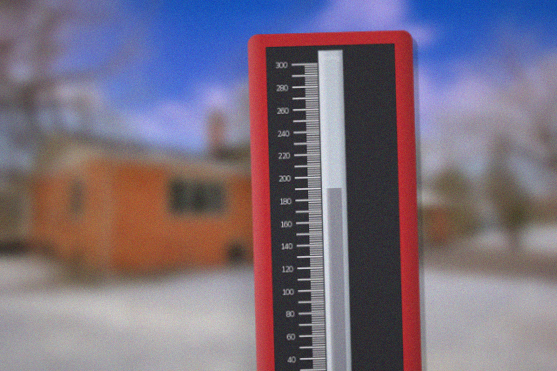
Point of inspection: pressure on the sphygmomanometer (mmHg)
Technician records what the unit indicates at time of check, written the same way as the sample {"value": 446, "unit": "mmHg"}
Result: {"value": 190, "unit": "mmHg"}
